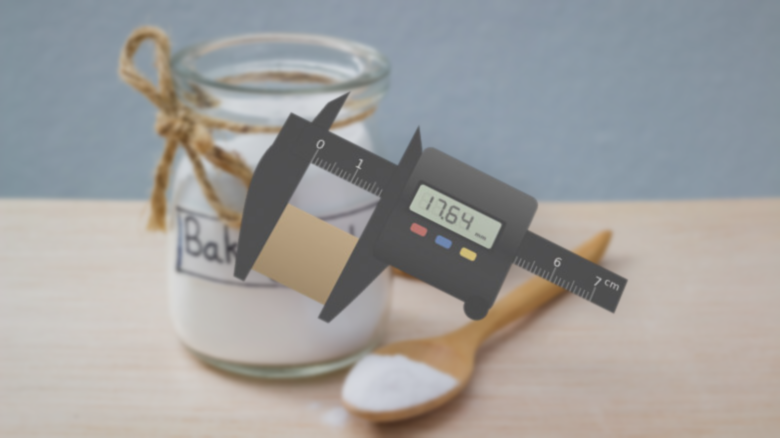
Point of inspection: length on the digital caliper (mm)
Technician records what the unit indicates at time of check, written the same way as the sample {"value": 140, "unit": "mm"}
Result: {"value": 17.64, "unit": "mm"}
